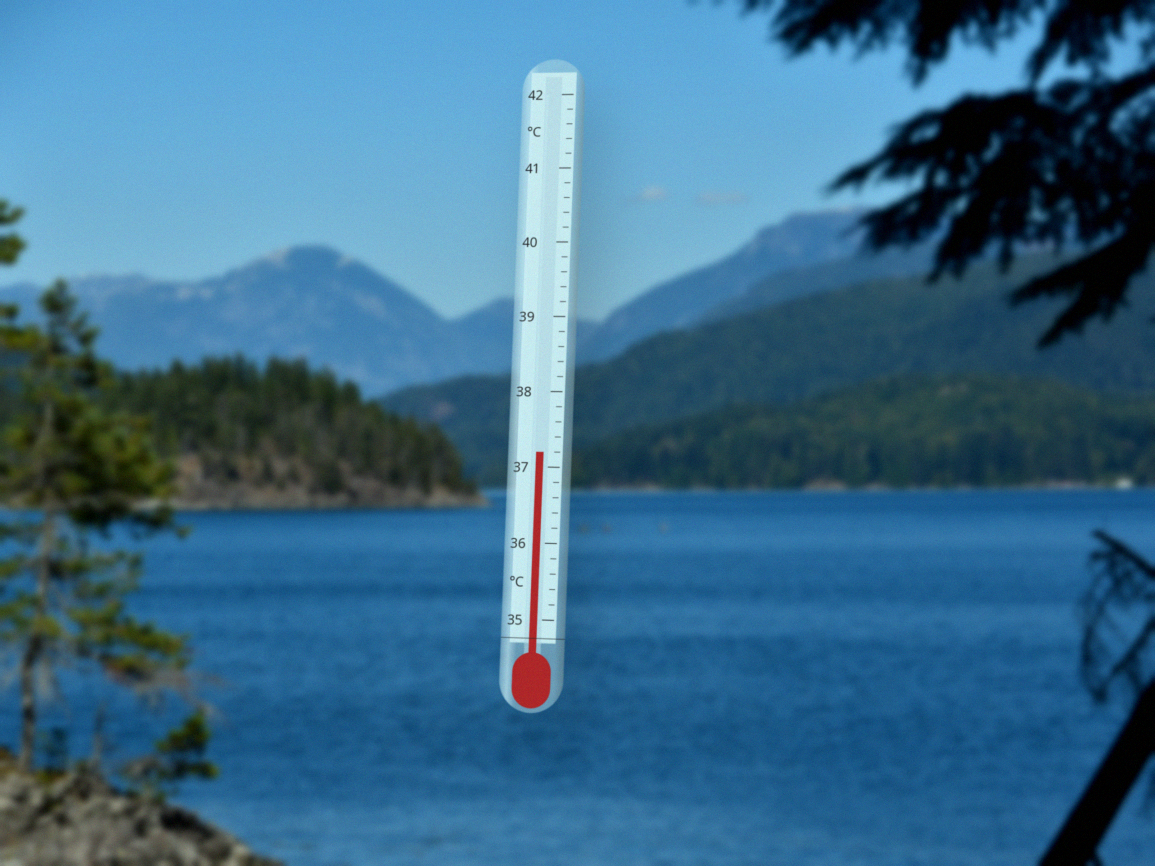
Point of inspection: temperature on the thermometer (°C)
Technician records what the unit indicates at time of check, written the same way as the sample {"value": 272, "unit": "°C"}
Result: {"value": 37.2, "unit": "°C"}
